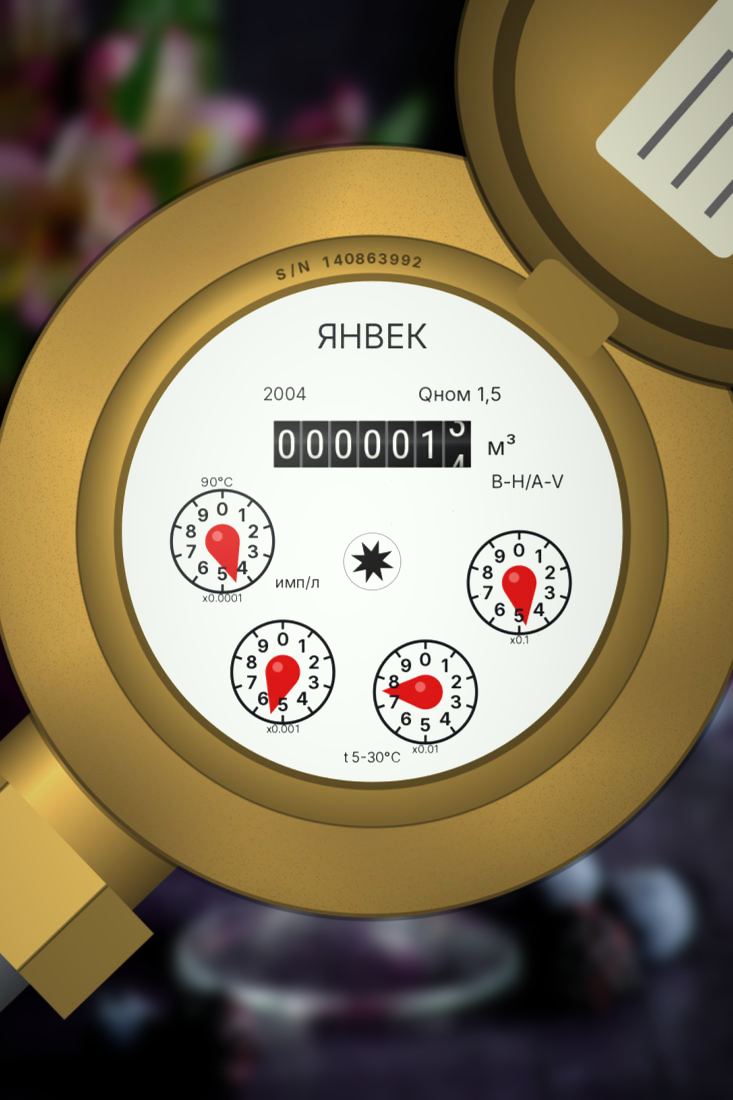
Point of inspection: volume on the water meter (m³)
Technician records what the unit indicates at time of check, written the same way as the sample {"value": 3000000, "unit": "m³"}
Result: {"value": 13.4754, "unit": "m³"}
